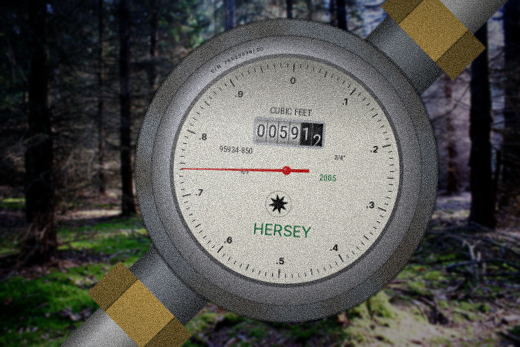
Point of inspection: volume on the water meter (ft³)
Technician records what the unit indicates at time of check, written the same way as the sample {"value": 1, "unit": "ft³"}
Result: {"value": 5911.74, "unit": "ft³"}
